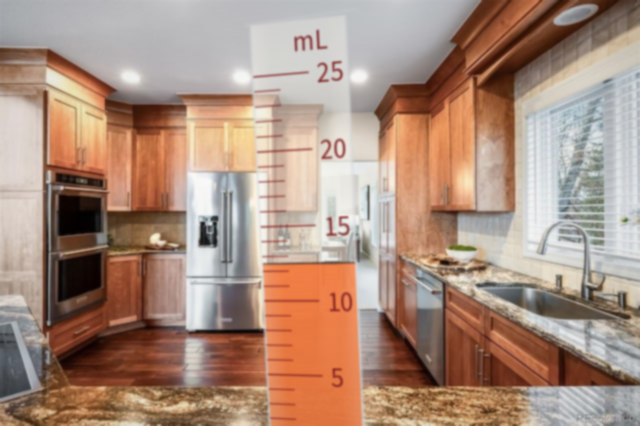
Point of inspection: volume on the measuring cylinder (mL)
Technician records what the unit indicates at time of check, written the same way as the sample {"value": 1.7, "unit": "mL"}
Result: {"value": 12.5, "unit": "mL"}
